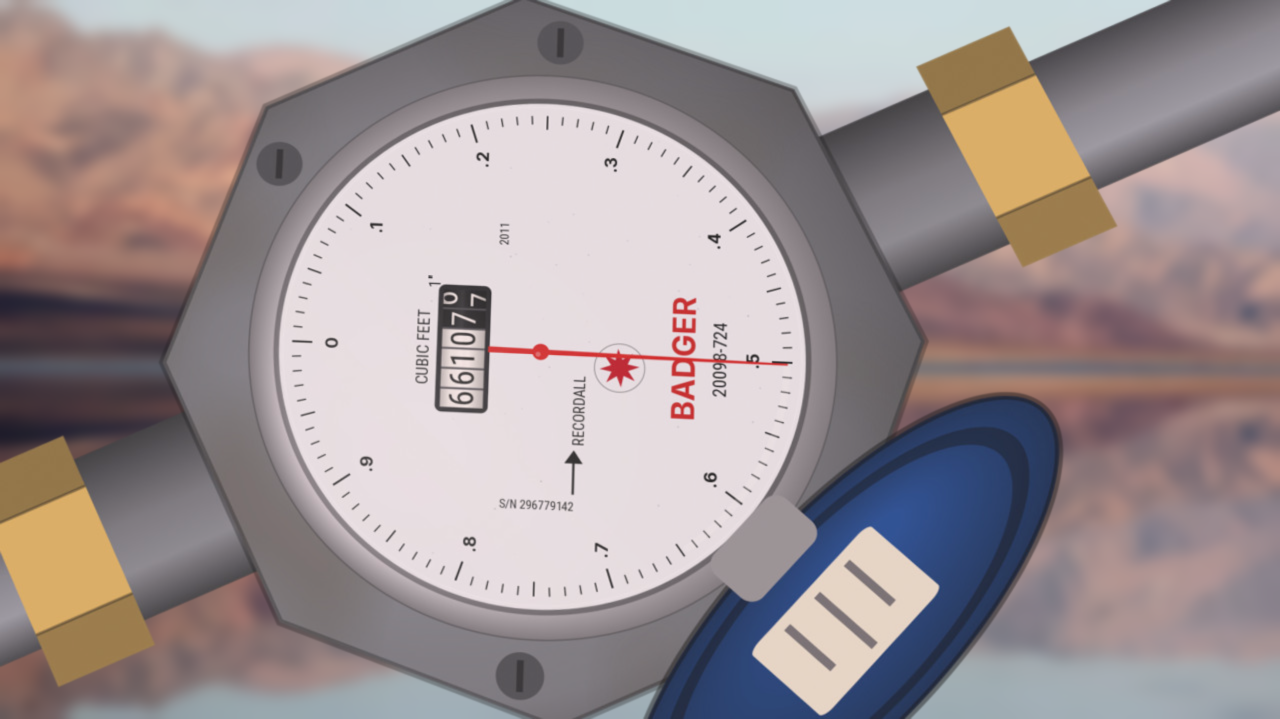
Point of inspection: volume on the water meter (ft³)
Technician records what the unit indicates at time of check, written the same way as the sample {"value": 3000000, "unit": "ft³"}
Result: {"value": 661076.50, "unit": "ft³"}
